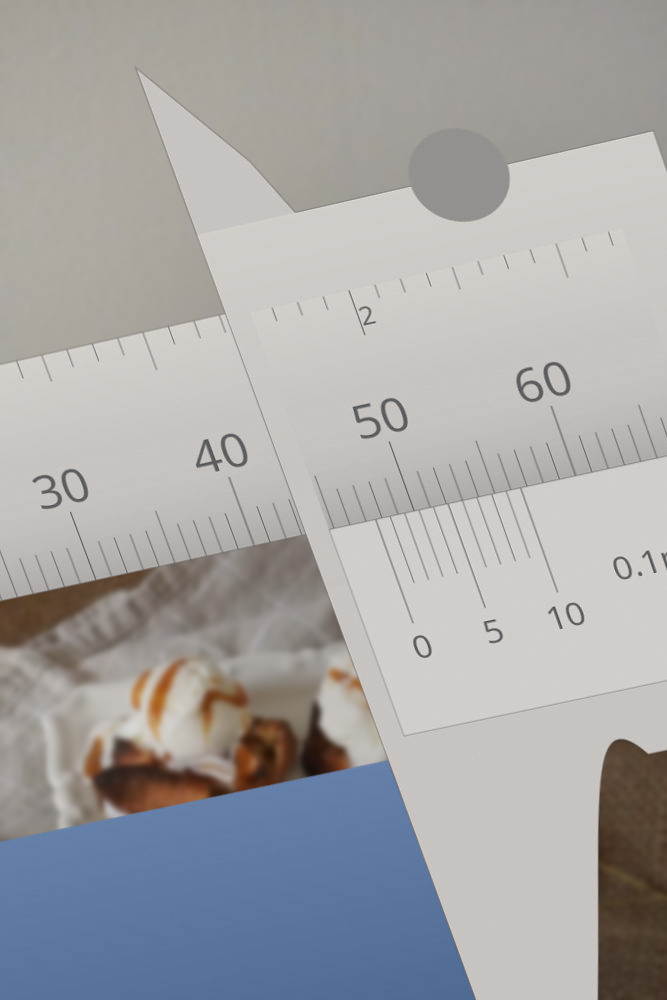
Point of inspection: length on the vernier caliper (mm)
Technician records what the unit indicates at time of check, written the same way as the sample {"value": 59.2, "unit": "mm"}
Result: {"value": 47.6, "unit": "mm"}
